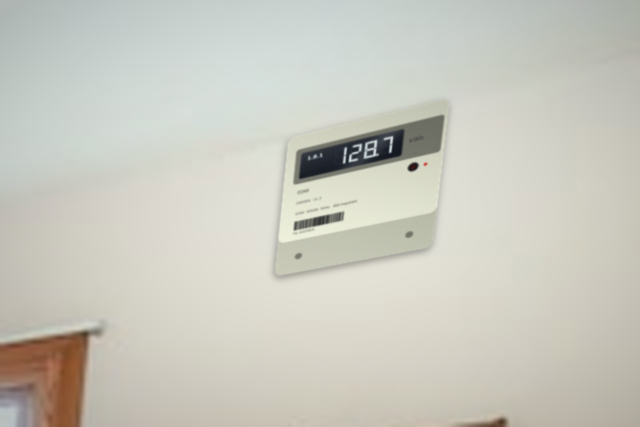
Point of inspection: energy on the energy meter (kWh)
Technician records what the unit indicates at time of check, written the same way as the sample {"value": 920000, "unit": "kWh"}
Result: {"value": 128.7, "unit": "kWh"}
